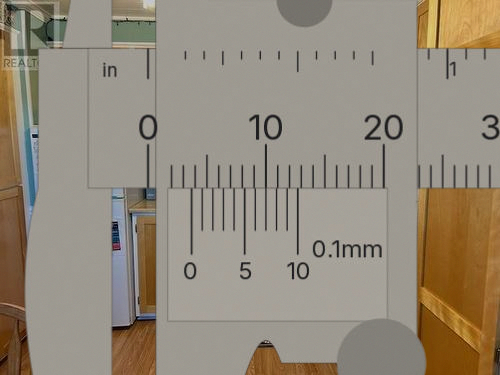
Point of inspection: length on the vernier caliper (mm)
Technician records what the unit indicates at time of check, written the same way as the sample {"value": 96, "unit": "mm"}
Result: {"value": 3.7, "unit": "mm"}
